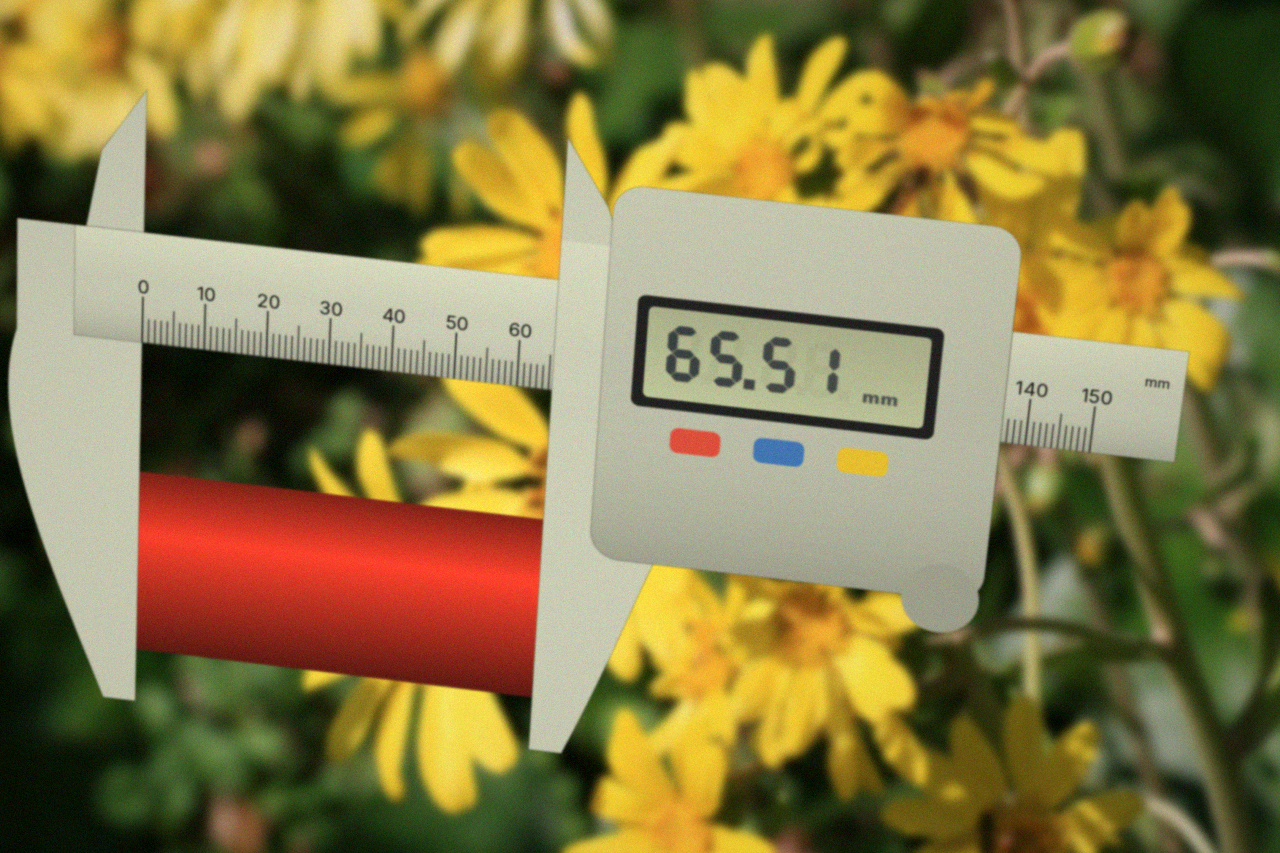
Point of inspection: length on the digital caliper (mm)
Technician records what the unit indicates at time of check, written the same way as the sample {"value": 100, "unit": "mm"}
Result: {"value": 65.51, "unit": "mm"}
